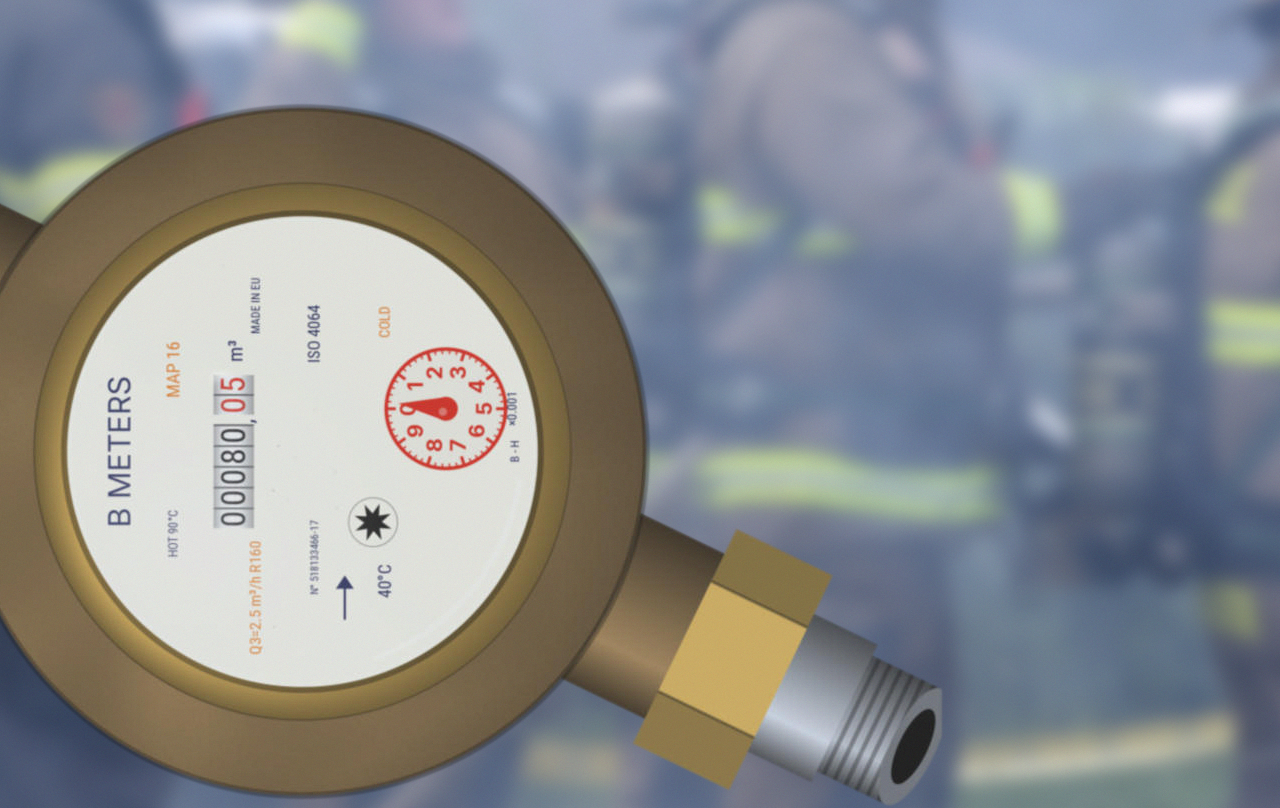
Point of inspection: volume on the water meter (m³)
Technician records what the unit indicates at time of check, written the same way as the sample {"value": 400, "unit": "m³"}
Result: {"value": 80.050, "unit": "m³"}
